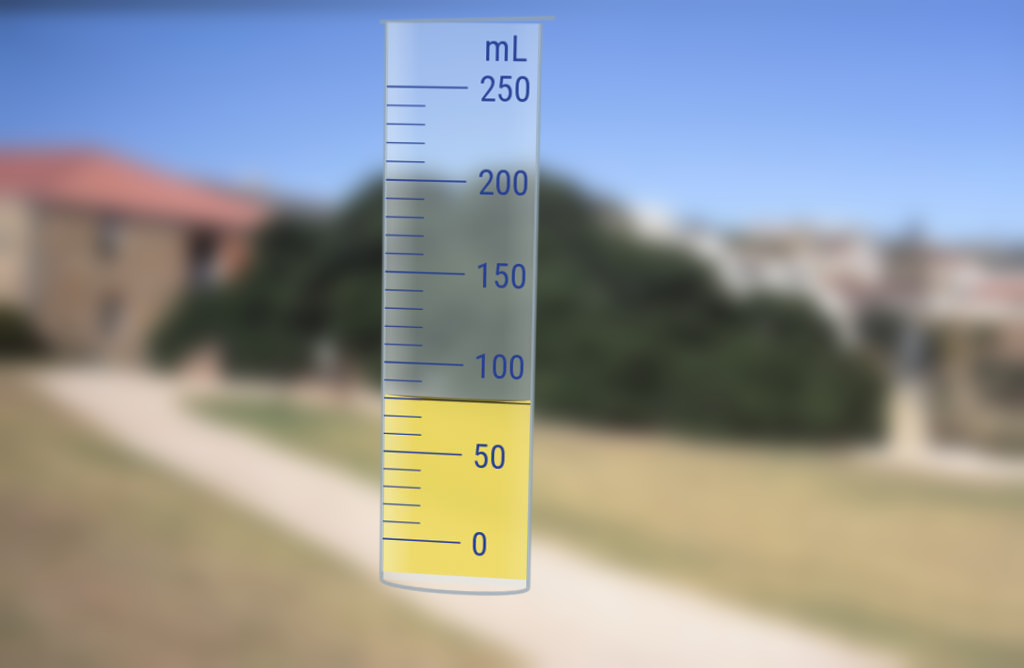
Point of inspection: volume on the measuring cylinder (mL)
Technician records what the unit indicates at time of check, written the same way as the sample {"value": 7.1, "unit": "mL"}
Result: {"value": 80, "unit": "mL"}
